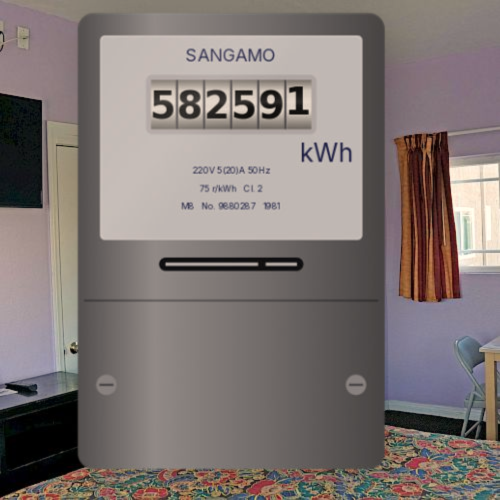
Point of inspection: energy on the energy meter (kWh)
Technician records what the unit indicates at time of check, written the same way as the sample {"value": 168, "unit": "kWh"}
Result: {"value": 582591, "unit": "kWh"}
